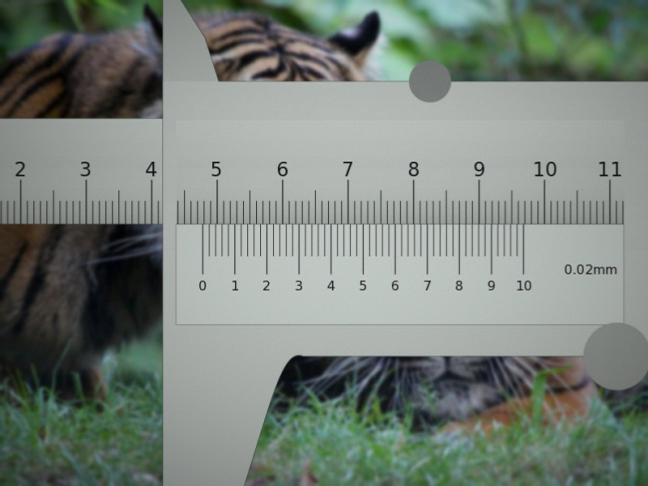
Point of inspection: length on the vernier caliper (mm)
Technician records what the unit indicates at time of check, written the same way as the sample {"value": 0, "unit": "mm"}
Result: {"value": 47.8, "unit": "mm"}
